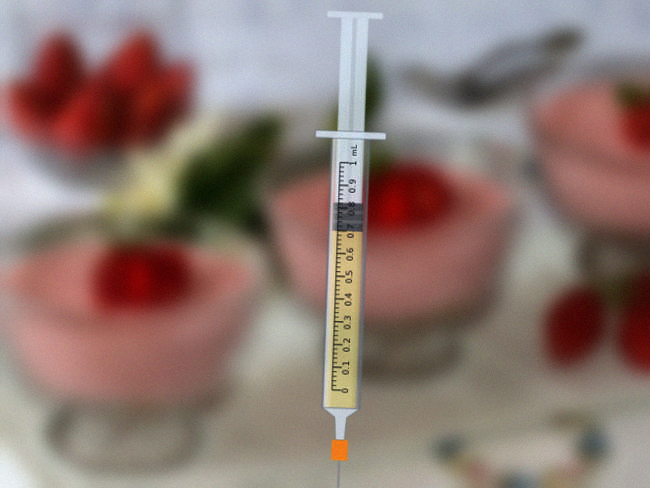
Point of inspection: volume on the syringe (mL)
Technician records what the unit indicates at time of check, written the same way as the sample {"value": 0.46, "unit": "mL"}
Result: {"value": 0.7, "unit": "mL"}
